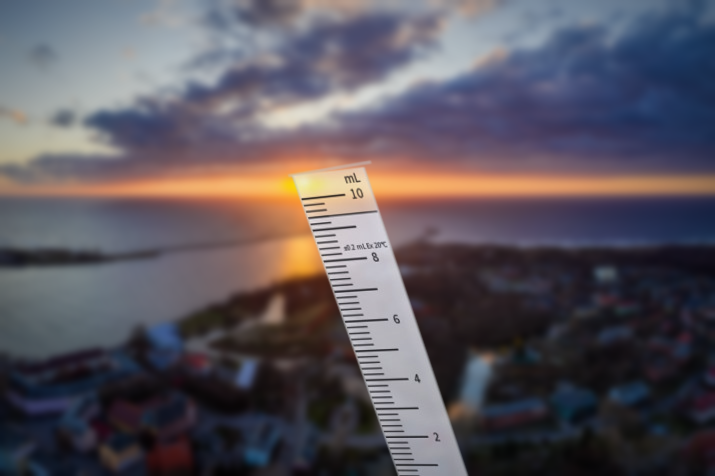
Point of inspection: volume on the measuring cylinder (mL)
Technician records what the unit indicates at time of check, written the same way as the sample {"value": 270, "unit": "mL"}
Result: {"value": 9.4, "unit": "mL"}
